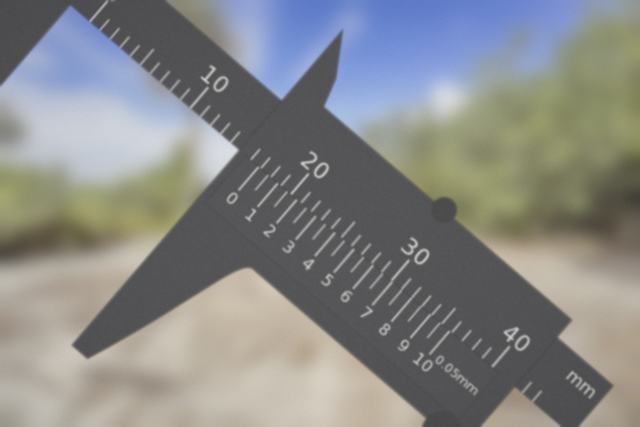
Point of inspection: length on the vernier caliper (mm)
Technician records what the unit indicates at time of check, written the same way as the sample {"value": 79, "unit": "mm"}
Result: {"value": 16.8, "unit": "mm"}
